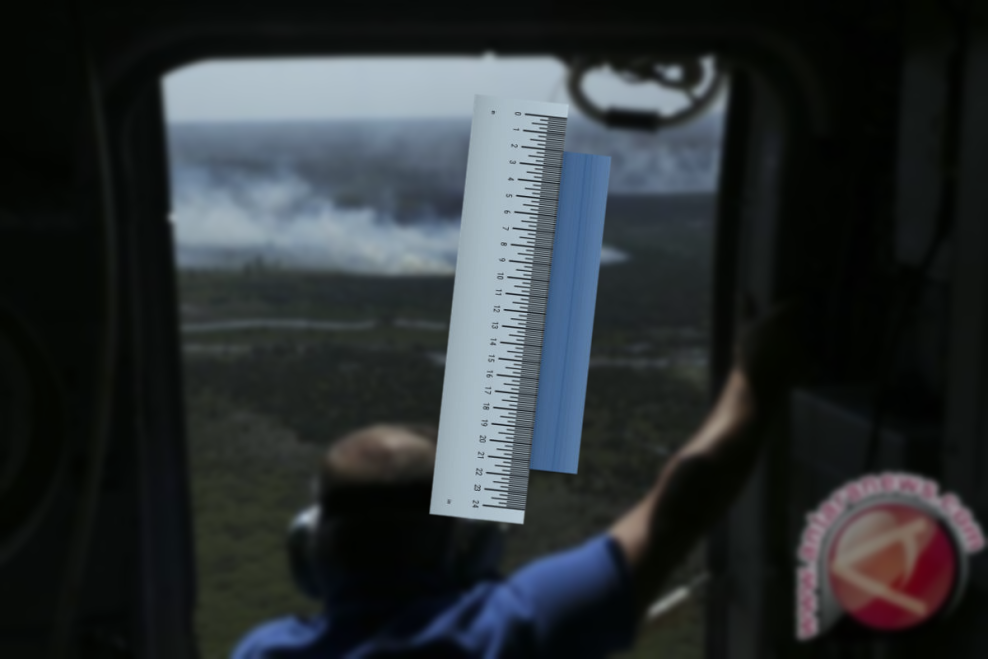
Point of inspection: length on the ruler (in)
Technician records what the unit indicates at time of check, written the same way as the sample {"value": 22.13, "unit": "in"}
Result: {"value": 19.5, "unit": "in"}
